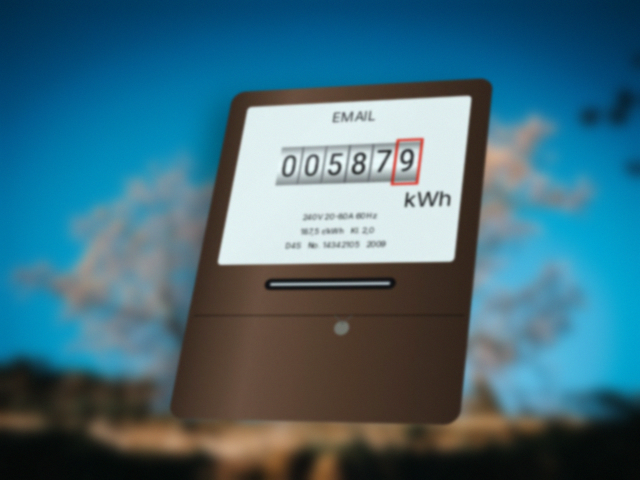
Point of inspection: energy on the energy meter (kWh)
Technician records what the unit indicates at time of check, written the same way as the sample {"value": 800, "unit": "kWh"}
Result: {"value": 587.9, "unit": "kWh"}
